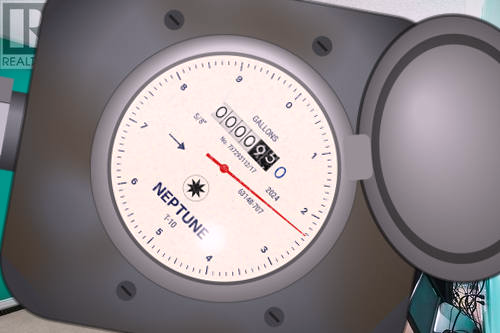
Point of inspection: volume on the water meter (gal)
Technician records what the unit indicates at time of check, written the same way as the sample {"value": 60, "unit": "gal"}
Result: {"value": 952.3, "unit": "gal"}
